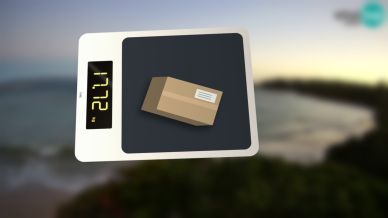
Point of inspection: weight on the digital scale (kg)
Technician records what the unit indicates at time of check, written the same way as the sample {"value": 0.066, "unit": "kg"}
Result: {"value": 17.72, "unit": "kg"}
